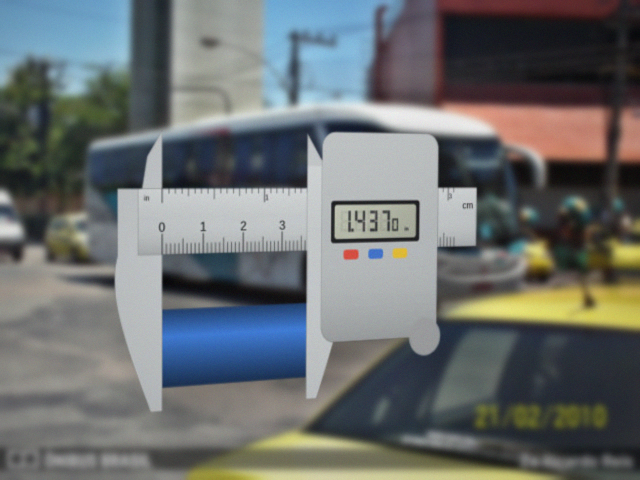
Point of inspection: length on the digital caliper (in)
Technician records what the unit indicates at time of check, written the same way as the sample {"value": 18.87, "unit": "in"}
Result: {"value": 1.4370, "unit": "in"}
